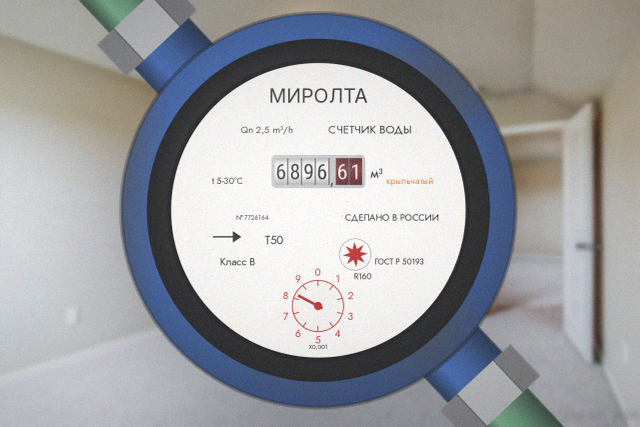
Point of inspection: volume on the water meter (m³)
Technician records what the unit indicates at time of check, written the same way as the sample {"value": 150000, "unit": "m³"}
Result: {"value": 6896.618, "unit": "m³"}
